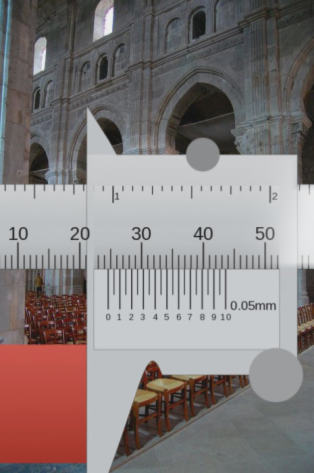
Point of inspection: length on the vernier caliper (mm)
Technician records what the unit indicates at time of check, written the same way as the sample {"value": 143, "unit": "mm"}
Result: {"value": 24.6, "unit": "mm"}
